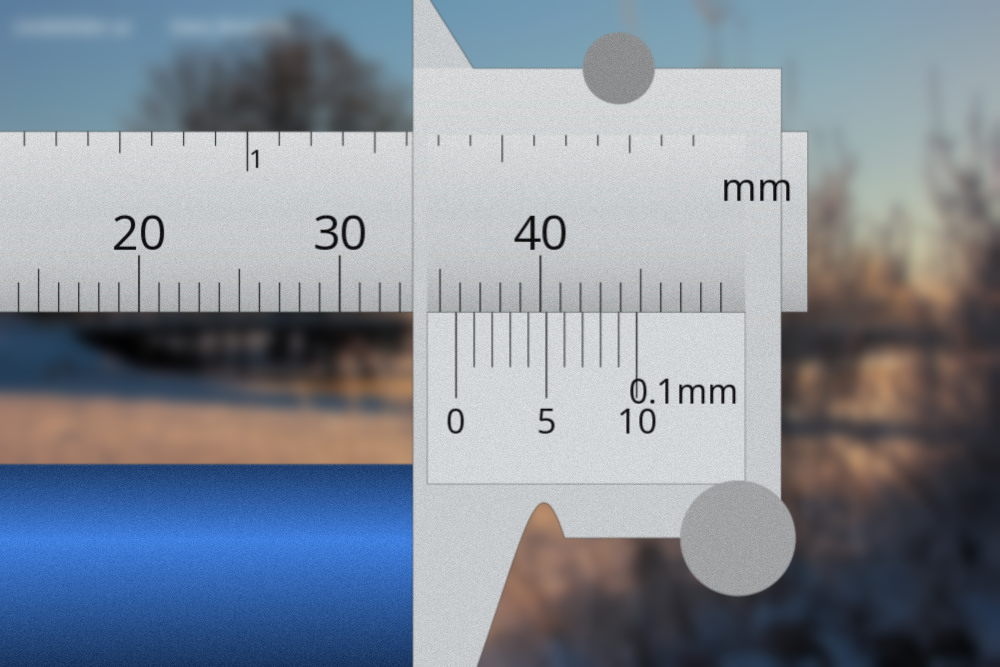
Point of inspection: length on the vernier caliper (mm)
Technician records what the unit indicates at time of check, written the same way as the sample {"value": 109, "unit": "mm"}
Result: {"value": 35.8, "unit": "mm"}
